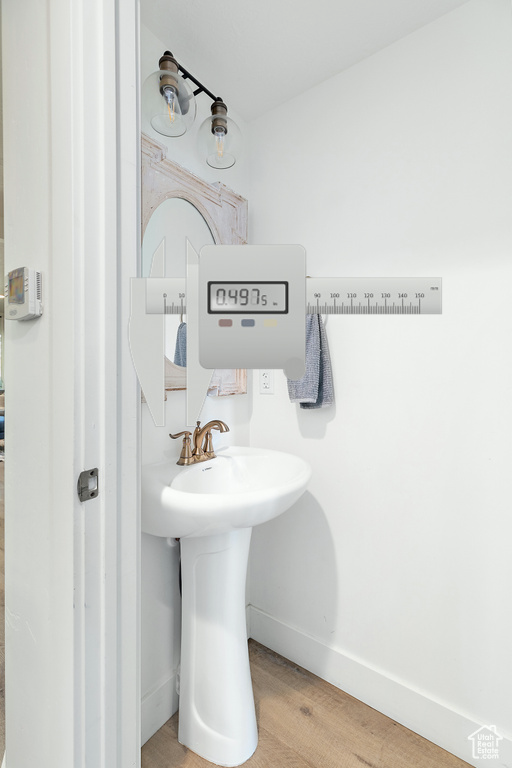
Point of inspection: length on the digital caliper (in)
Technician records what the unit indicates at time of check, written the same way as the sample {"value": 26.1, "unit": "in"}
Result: {"value": 0.4975, "unit": "in"}
